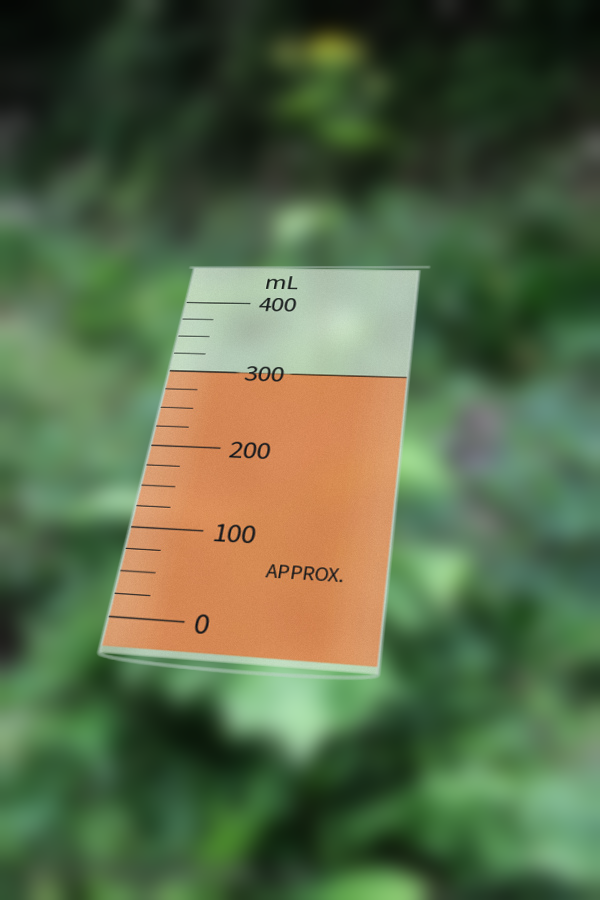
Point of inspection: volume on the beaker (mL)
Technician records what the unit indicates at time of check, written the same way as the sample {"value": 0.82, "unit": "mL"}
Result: {"value": 300, "unit": "mL"}
